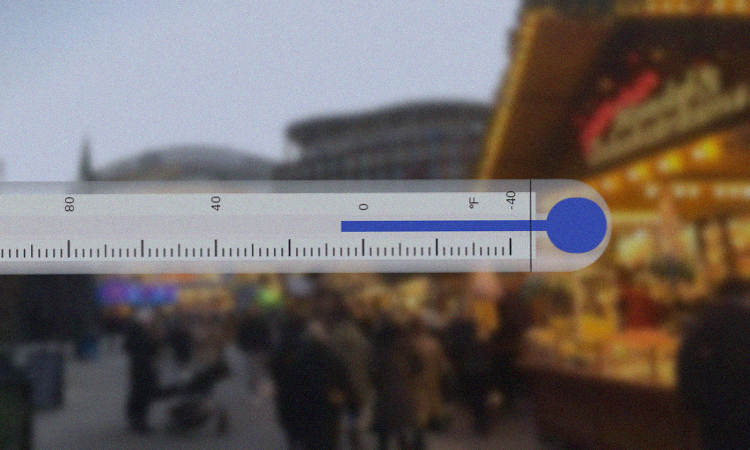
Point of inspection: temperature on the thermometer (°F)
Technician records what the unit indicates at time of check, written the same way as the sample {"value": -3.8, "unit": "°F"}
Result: {"value": 6, "unit": "°F"}
